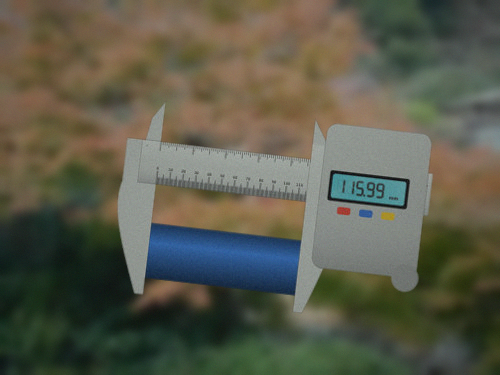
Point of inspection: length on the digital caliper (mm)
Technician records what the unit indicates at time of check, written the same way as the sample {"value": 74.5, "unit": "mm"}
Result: {"value": 115.99, "unit": "mm"}
